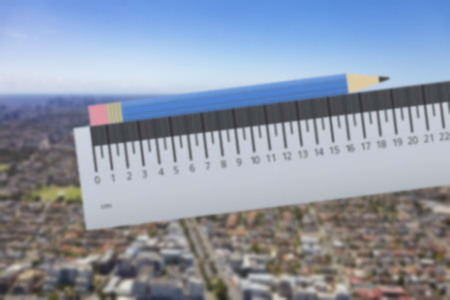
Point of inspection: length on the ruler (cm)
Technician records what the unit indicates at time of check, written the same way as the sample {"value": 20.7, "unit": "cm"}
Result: {"value": 19, "unit": "cm"}
